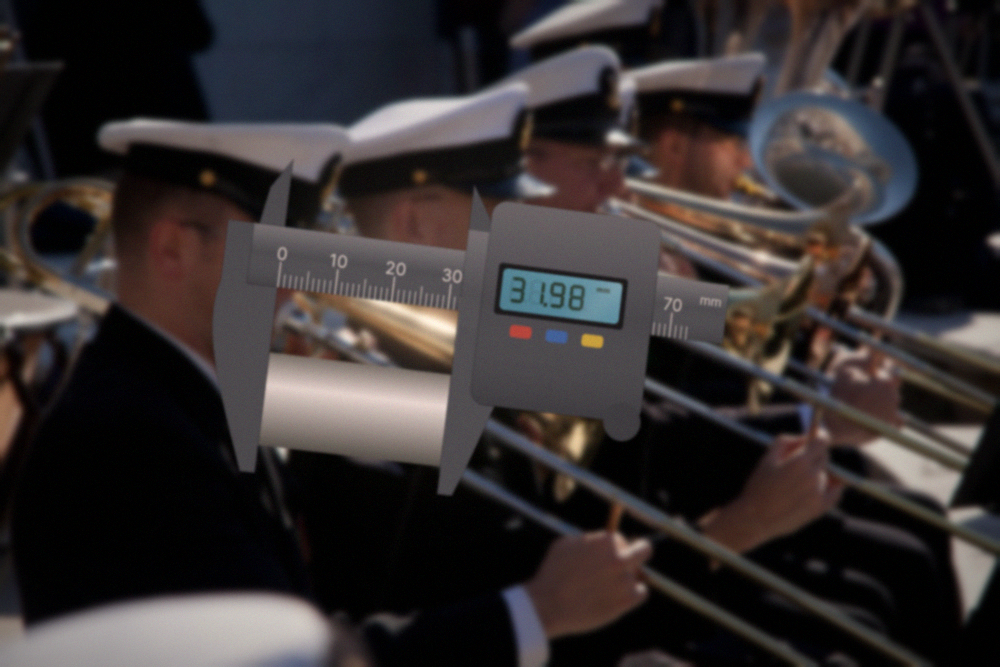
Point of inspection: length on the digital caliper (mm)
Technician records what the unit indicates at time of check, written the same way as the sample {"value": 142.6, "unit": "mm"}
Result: {"value": 31.98, "unit": "mm"}
